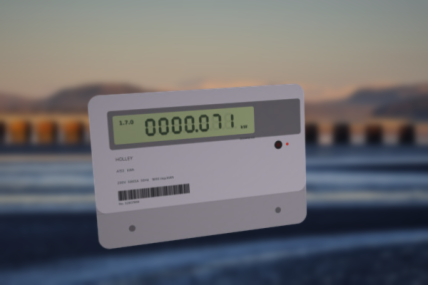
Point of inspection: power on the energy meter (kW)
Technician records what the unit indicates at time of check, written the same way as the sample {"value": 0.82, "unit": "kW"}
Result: {"value": 0.071, "unit": "kW"}
